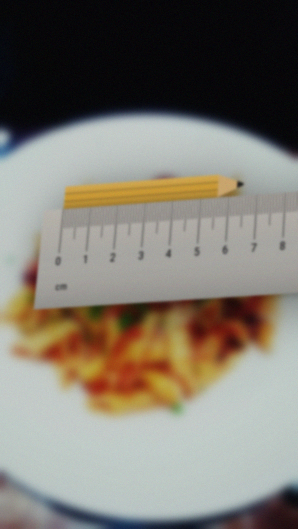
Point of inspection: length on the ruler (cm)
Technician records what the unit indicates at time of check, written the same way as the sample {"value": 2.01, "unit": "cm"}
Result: {"value": 6.5, "unit": "cm"}
